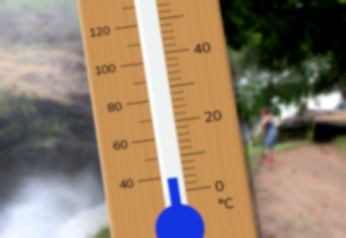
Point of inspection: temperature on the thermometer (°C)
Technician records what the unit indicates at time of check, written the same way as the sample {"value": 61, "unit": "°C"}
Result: {"value": 4, "unit": "°C"}
